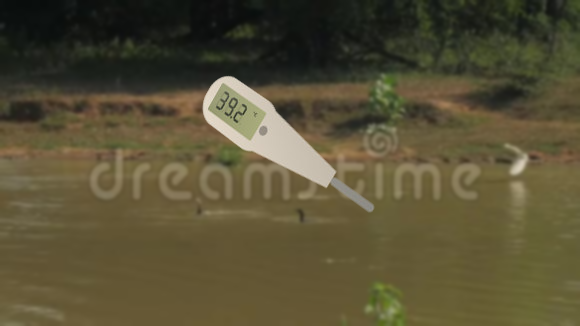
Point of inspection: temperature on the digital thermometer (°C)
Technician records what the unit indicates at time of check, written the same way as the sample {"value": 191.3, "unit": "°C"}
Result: {"value": 39.2, "unit": "°C"}
